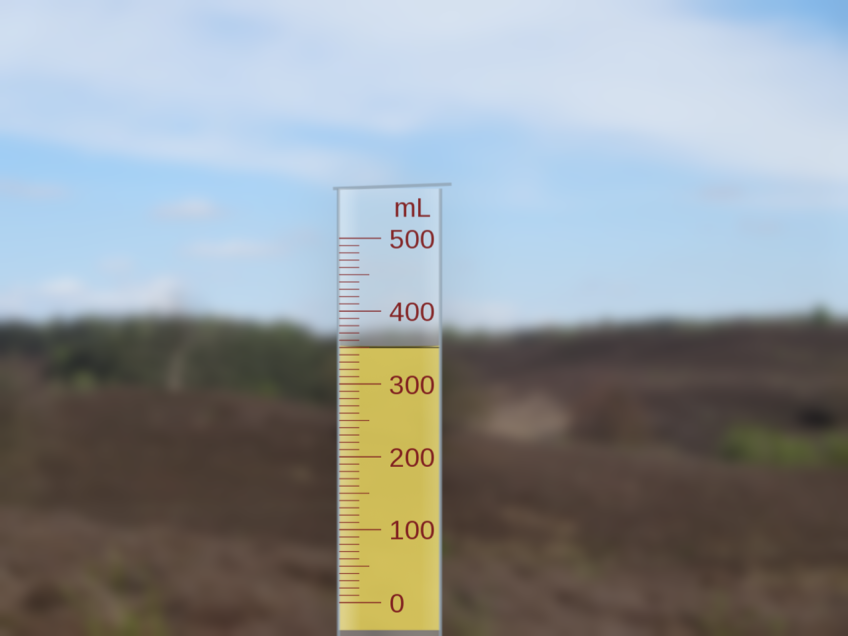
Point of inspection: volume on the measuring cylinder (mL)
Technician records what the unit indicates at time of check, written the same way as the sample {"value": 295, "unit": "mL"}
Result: {"value": 350, "unit": "mL"}
